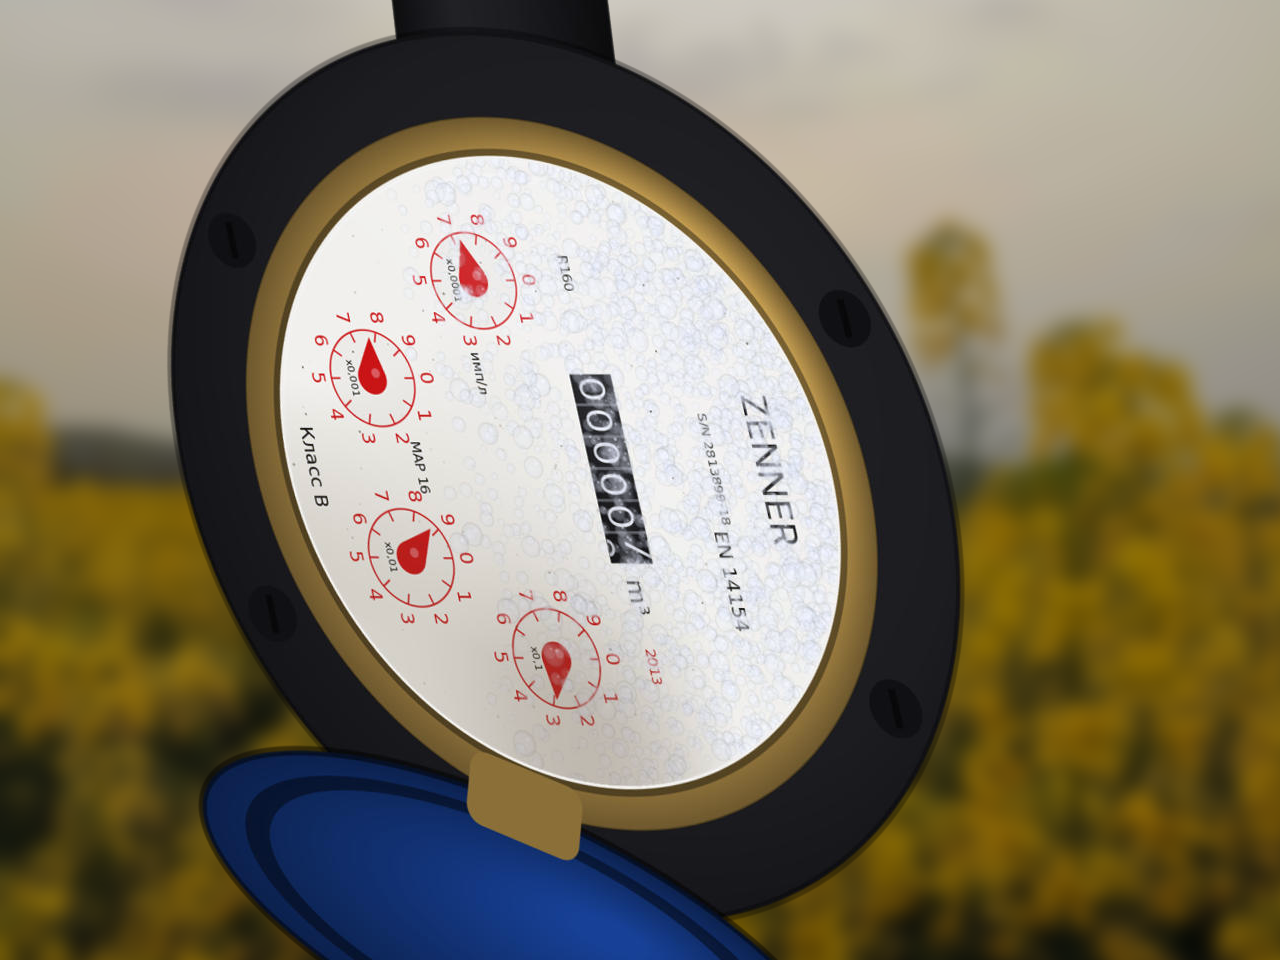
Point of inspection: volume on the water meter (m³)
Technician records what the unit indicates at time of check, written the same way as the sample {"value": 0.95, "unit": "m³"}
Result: {"value": 7.2877, "unit": "m³"}
